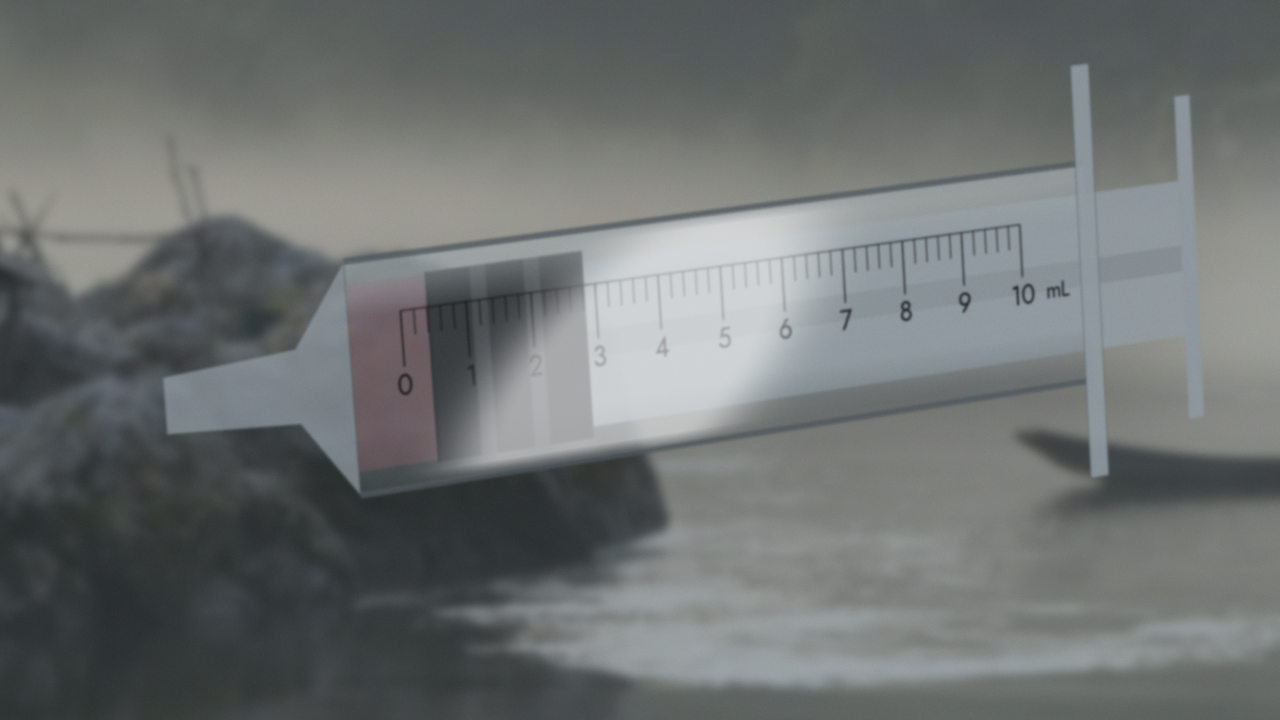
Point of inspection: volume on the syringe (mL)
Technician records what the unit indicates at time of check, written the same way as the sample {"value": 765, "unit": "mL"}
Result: {"value": 0.4, "unit": "mL"}
